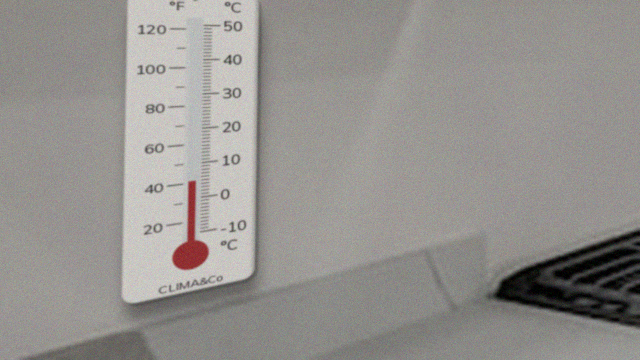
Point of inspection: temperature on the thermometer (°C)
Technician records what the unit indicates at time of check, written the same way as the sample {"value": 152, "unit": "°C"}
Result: {"value": 5, "unit": "°C"}
